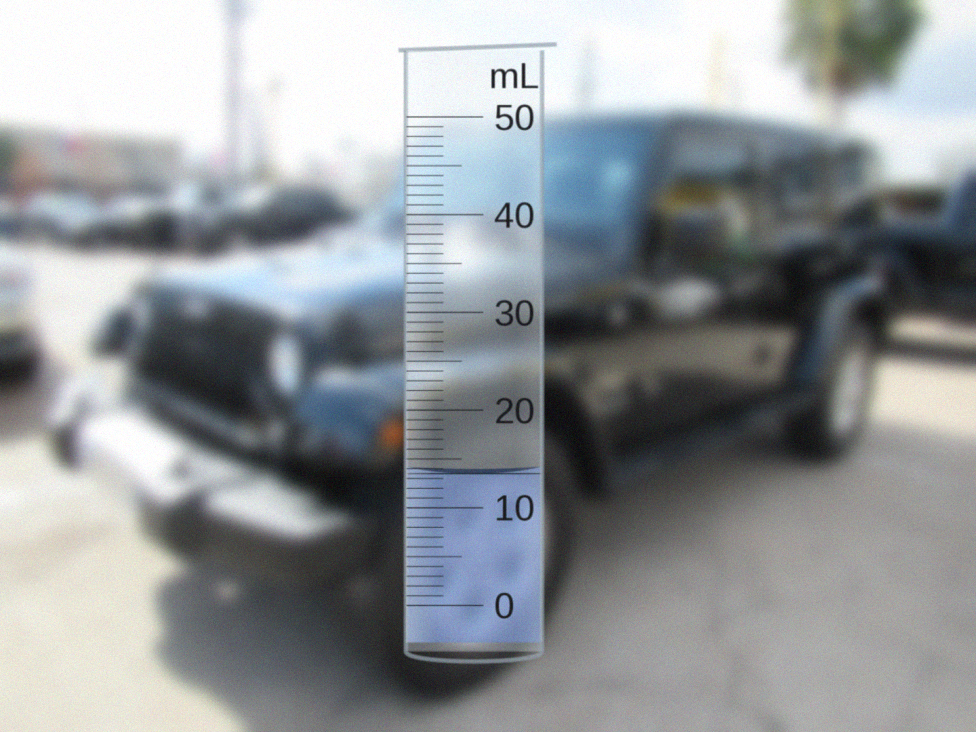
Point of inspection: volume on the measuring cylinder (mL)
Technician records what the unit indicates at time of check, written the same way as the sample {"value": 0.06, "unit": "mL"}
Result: {"value": 13.5, "unit": "mL"}
